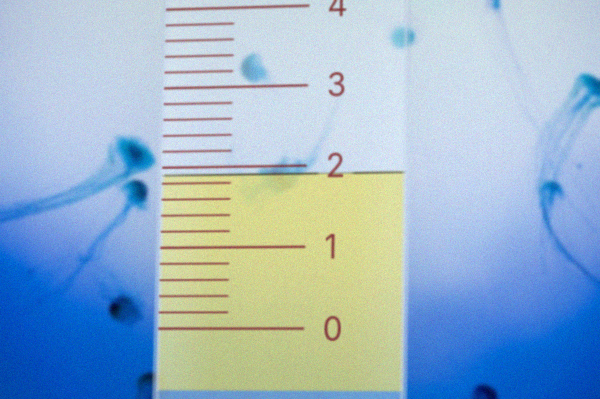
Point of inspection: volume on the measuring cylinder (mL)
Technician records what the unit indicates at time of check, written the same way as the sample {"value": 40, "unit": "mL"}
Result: {"value": 1.9, "unit": "mL"}
